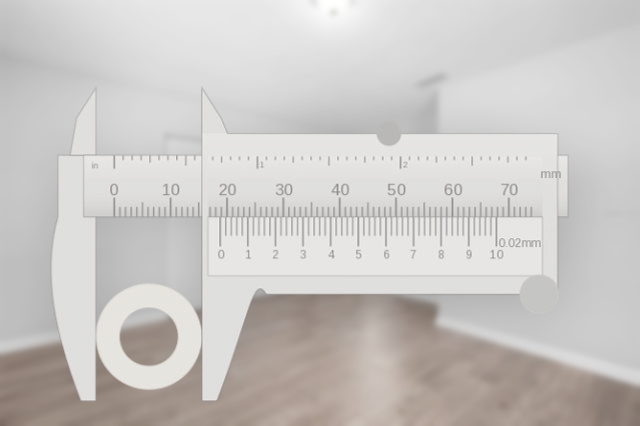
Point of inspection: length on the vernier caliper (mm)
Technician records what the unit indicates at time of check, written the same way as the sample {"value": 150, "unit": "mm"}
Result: {"value": 18.8, "unit": "mm"}
